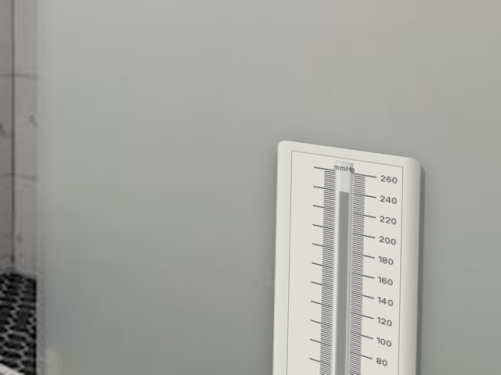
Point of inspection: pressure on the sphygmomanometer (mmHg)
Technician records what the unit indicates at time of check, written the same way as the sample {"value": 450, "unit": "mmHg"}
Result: {"value": 240, "unit": "mmHg"}
